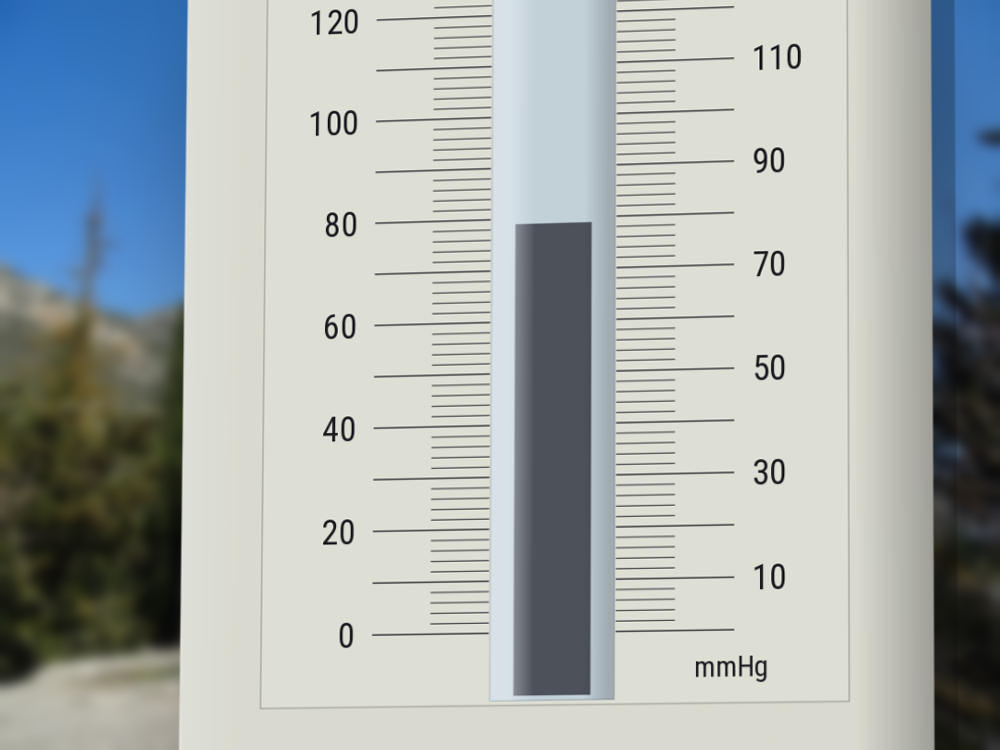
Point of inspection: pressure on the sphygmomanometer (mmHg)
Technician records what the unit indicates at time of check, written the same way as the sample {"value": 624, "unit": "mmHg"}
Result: {"value": 79, "unit": "mmHg"}
